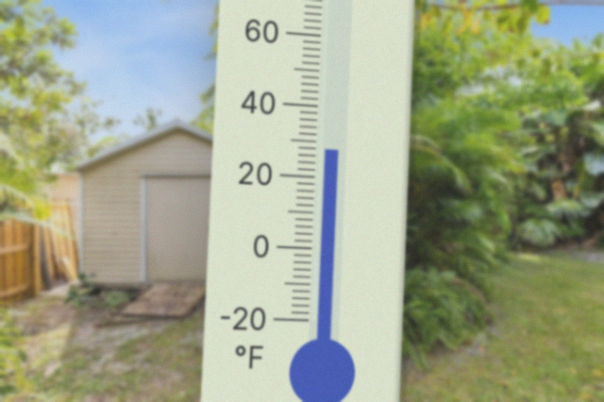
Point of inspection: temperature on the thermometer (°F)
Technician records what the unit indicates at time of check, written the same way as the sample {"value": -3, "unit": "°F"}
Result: {"value": 28, "unit": "°F"}
